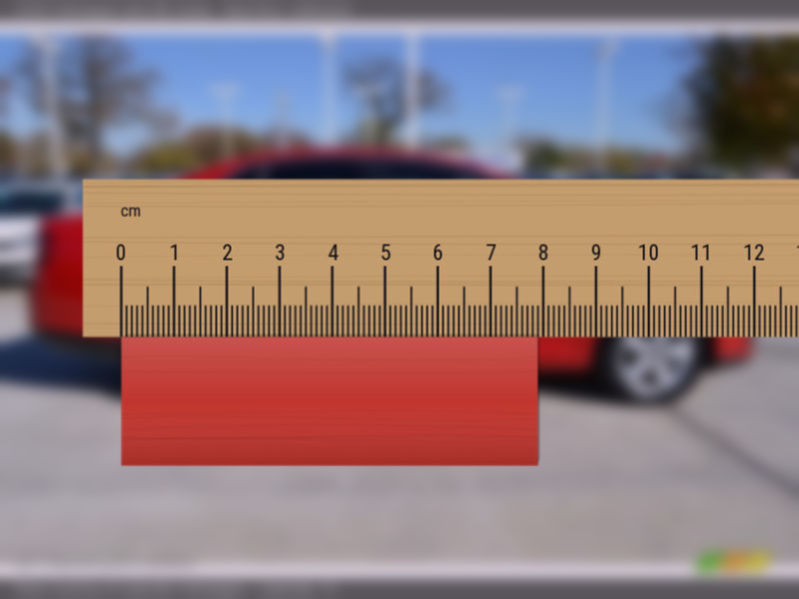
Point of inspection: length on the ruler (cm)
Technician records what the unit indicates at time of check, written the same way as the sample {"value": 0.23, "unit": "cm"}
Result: {"value": 7.9, "unit": "cm"}
